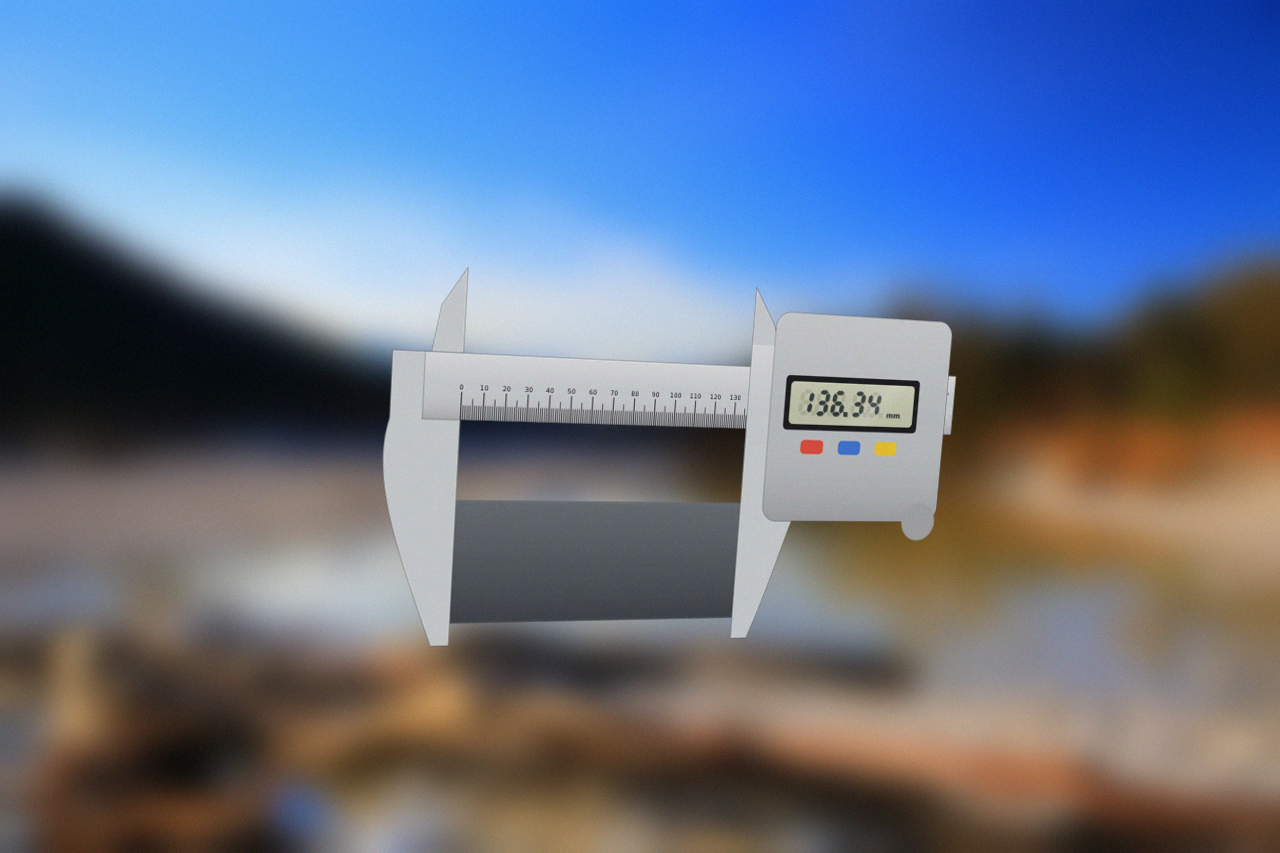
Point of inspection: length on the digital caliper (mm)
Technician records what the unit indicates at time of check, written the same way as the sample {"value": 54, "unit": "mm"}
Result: {"value": 136.34, "unit": "mm"}
